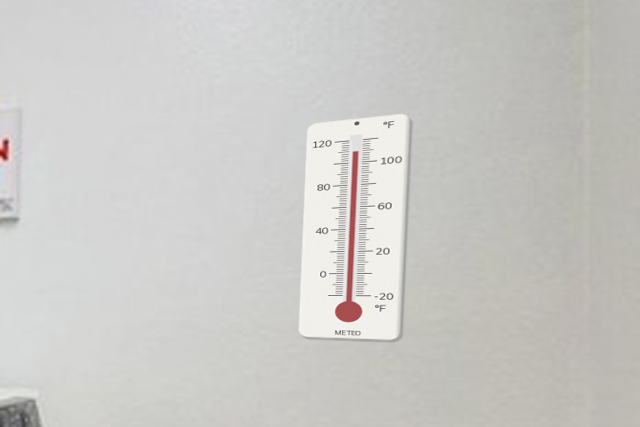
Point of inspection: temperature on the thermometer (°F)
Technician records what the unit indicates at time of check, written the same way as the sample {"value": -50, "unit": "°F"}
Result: {"value": 110, "unit": "°F"}
